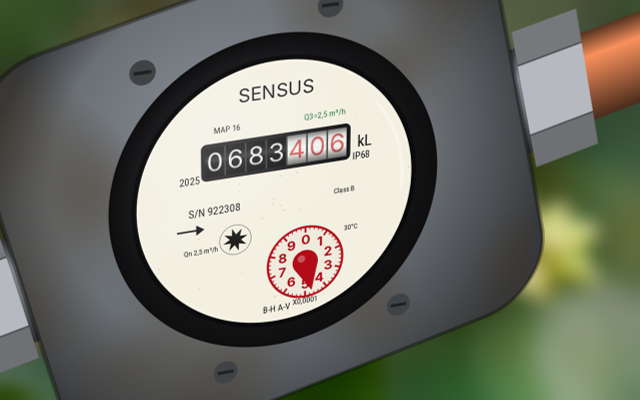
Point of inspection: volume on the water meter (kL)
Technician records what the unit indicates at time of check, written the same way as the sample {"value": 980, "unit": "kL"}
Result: {"value": 683.4064, "unit": "kL"}
